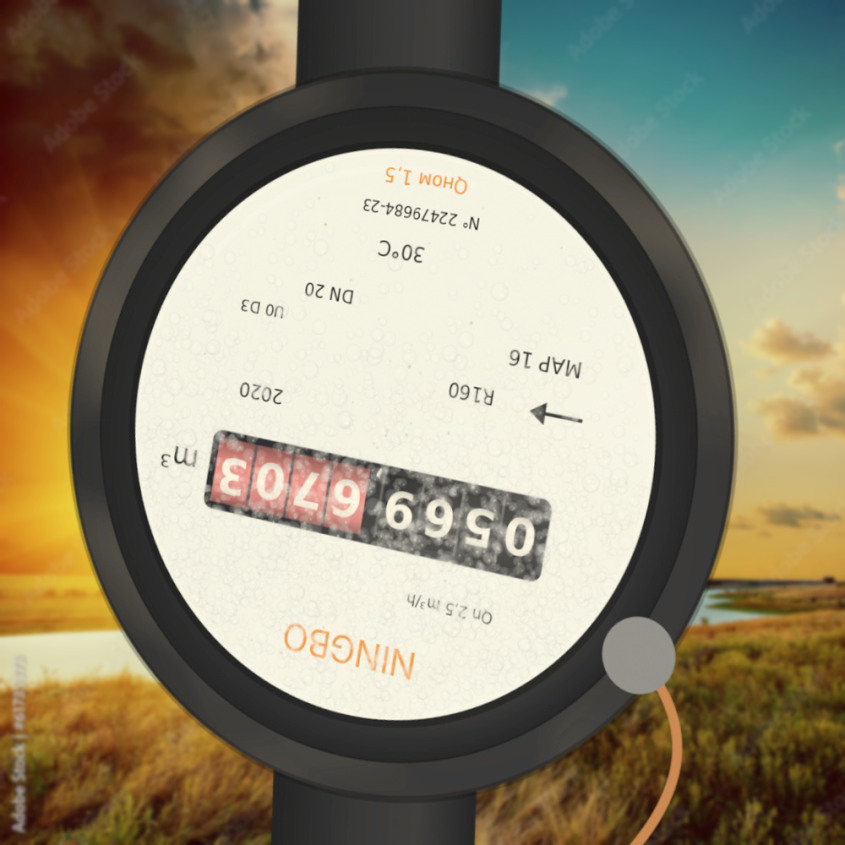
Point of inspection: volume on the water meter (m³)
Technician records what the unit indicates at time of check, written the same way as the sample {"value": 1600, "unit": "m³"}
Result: {"value": 569.6703, "unit": "m³"}
